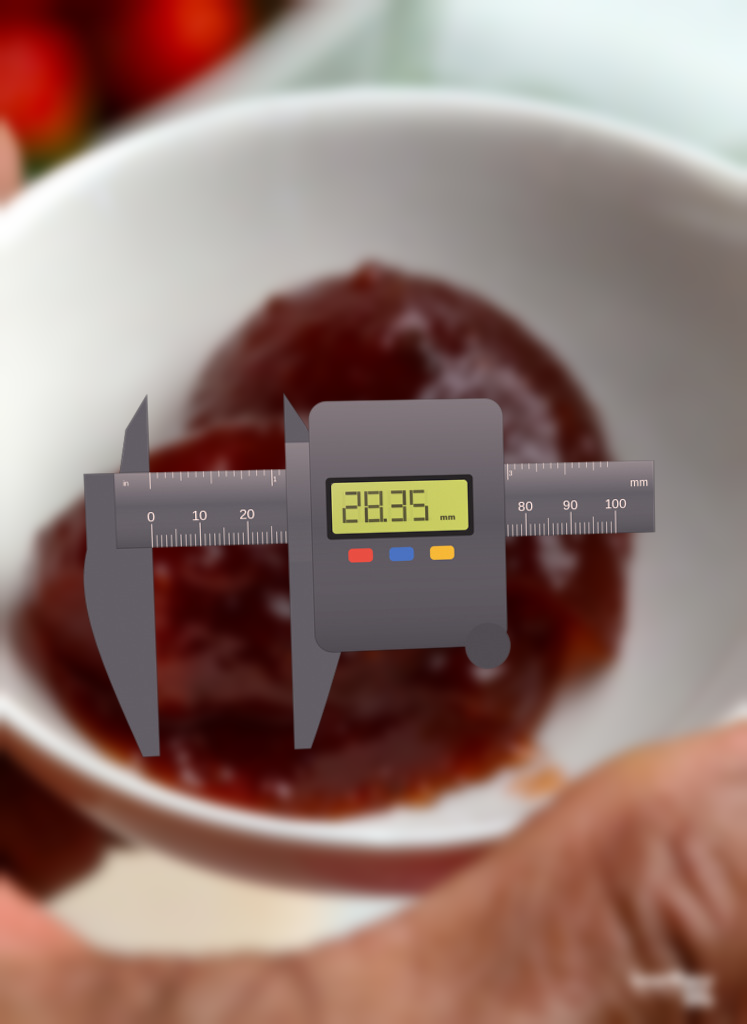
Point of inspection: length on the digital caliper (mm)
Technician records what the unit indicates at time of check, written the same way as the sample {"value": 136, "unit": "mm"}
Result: {"value": 28.35, "unit": "mm"}
